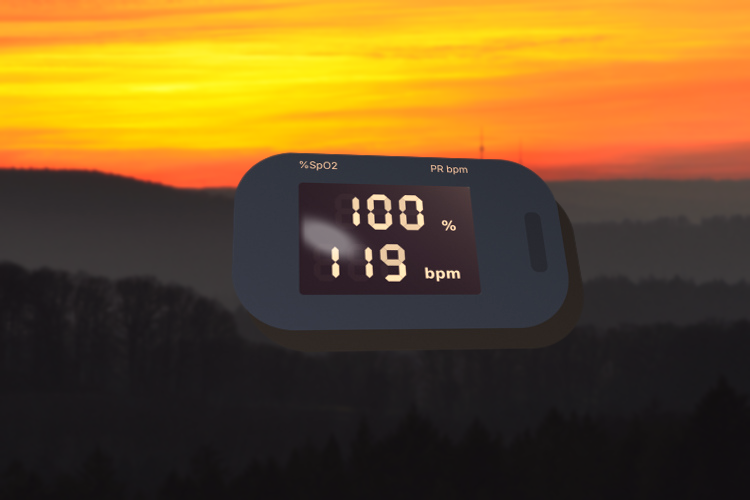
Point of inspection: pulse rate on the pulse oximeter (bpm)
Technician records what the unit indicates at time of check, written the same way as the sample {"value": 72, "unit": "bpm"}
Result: {"value": 119, "unit": "bpm"}
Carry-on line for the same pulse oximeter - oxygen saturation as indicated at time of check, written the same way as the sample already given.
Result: {"value": 100, "unit": "%"}
